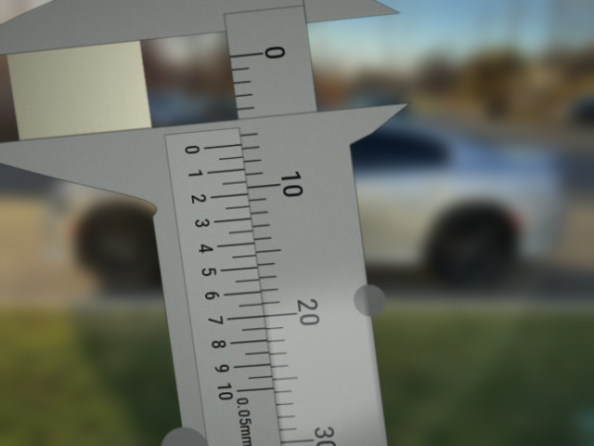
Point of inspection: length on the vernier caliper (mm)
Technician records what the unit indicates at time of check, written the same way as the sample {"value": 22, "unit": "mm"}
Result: {"value": 6.7, "unit": "mm"}
